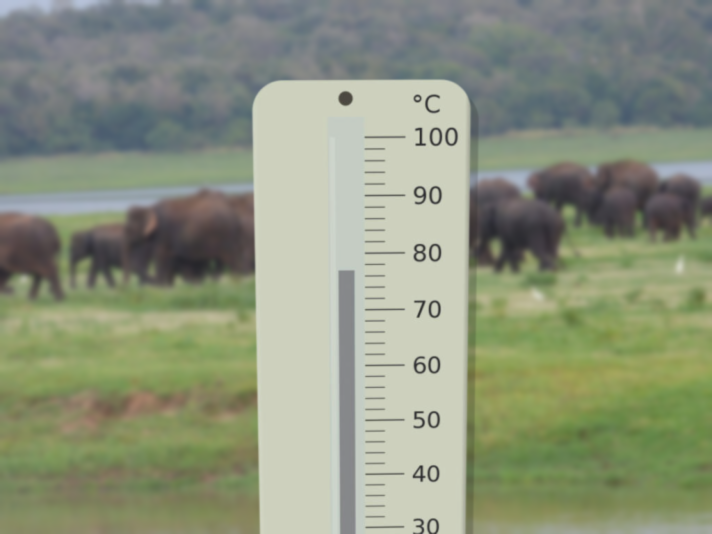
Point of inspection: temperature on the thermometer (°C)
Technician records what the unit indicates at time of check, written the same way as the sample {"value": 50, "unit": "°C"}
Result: {"value": 77, "unit": "°C"}
